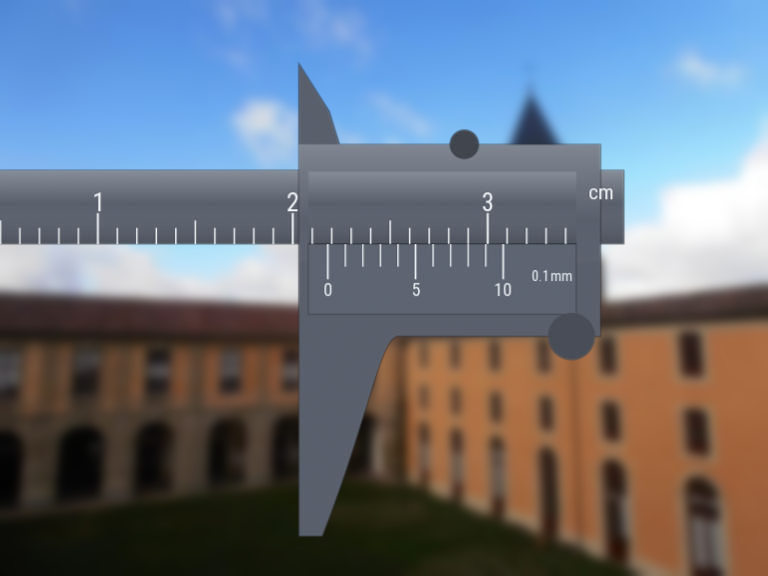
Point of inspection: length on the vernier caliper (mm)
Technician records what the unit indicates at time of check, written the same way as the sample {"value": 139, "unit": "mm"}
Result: {"value": 21.8, "unit": "mm"}
